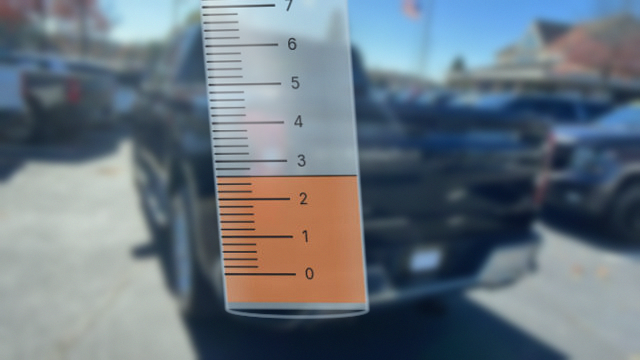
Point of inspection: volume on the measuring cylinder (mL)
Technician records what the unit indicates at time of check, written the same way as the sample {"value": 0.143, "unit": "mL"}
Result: {"value": 2.6, "unit": "mL"}
